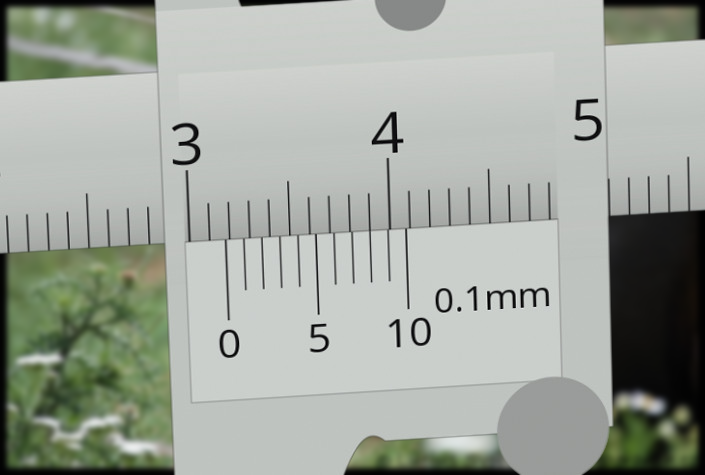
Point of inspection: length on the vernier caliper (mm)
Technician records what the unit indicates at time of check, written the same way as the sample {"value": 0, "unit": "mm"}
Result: {"value": 31.8, "unit": "mm"}
